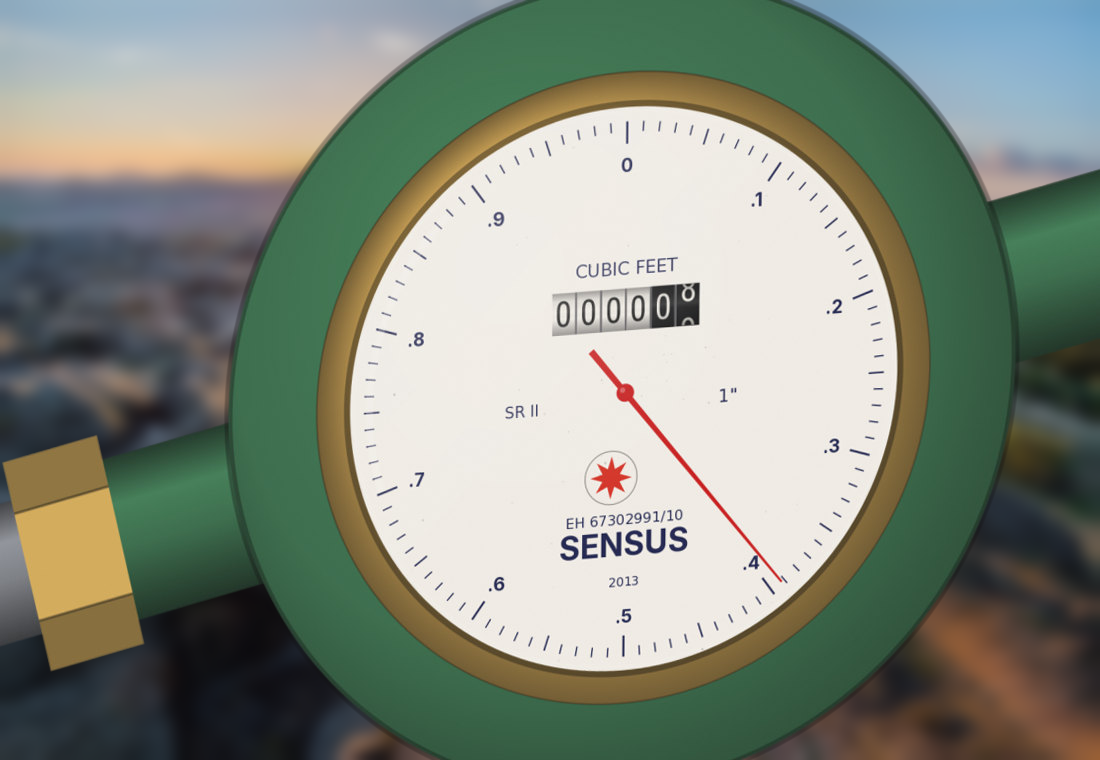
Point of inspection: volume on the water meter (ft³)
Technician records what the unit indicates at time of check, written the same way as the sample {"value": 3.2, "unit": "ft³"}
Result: {"value": 8.39, "unit": "ft³"}
